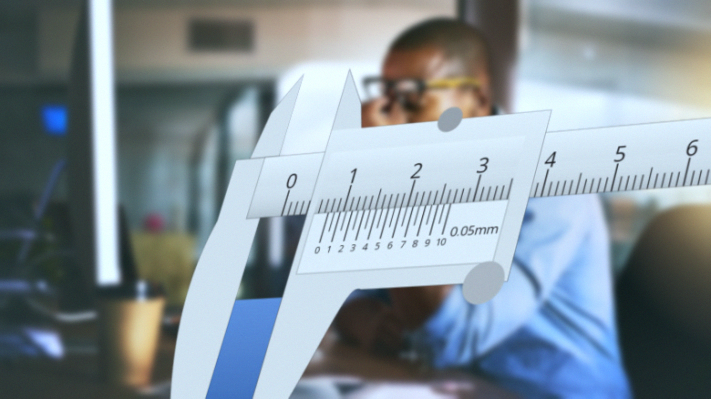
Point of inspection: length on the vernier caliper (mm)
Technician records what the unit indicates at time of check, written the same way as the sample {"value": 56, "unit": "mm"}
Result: {"value": 7.6, "unit": "mm"}
